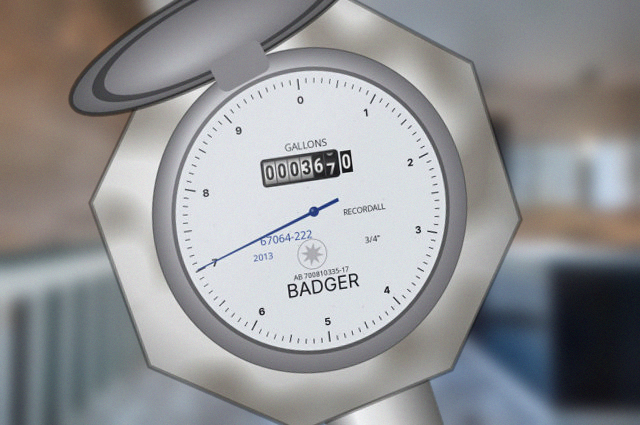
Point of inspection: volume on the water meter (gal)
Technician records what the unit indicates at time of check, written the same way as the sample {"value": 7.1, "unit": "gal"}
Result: {"value": 3667.0, "unit": "gal"}
